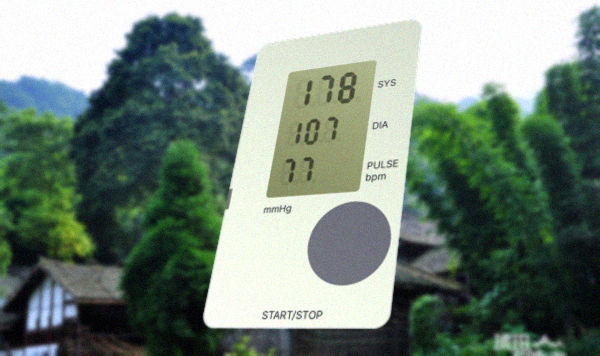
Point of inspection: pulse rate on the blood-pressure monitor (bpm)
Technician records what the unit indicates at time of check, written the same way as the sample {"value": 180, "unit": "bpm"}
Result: {"value": 77, "unit": "bpm"}
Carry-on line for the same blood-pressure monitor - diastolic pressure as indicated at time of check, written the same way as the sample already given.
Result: {"value": 107, "unit": "mmHg"}
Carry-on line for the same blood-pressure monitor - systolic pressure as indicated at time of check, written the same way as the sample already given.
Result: {"value": 178, "unit": "mmHg"}
